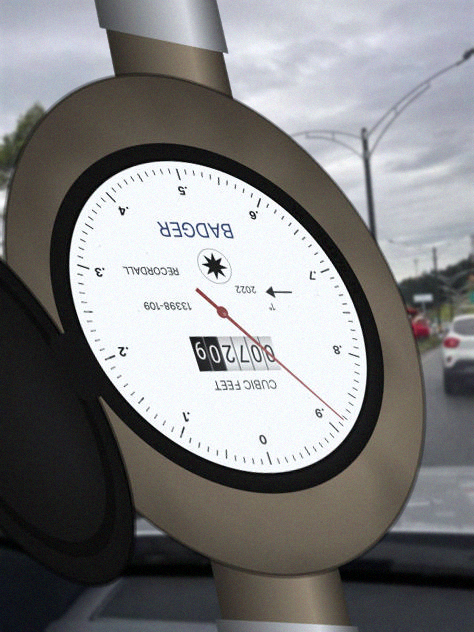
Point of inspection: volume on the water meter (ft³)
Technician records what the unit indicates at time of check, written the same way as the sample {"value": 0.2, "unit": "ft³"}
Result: {"value": 7208.88, "unit": "ft³"}
